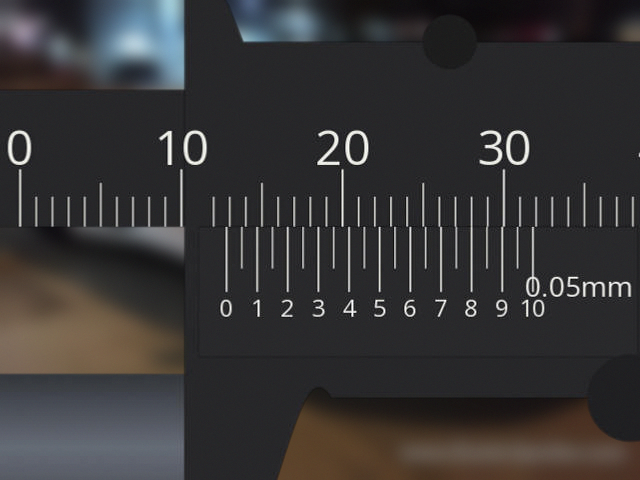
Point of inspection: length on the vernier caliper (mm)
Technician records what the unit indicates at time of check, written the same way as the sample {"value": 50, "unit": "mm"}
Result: {"value": 12.8, "unit": "mm"}
